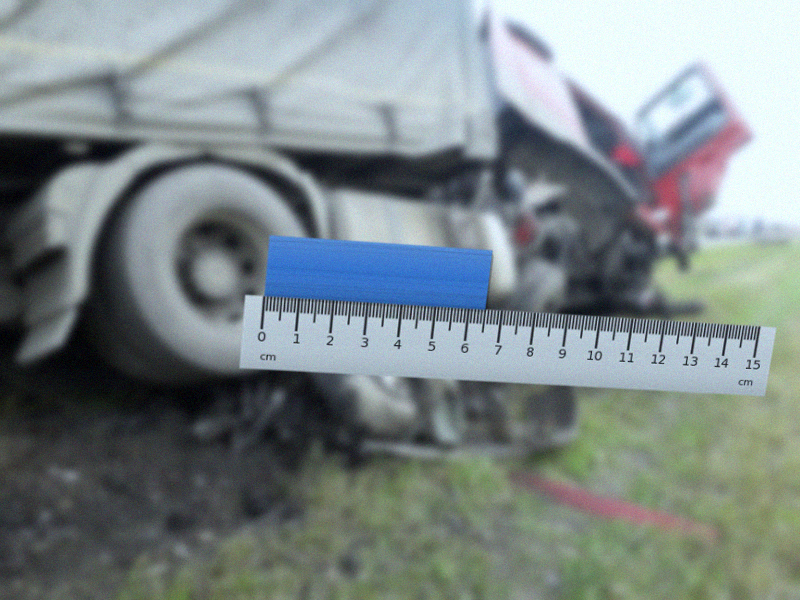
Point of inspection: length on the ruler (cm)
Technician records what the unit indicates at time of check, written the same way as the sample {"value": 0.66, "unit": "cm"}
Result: {"value": 6.5, "unit": "cm"}
